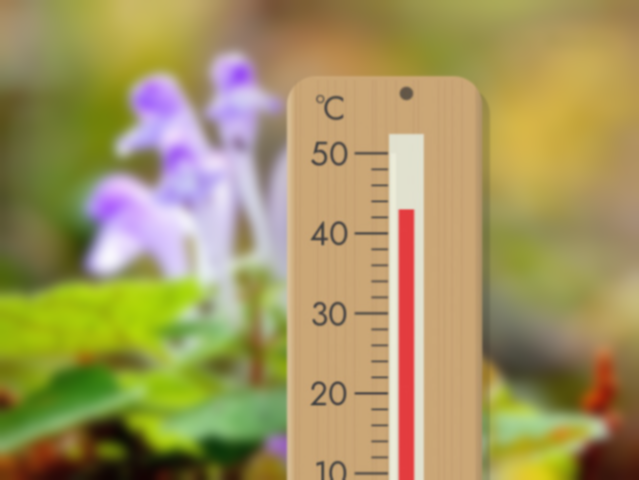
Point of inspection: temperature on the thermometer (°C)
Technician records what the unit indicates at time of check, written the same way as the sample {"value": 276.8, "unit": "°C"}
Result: {"value": 43, "unit": "°C"}
